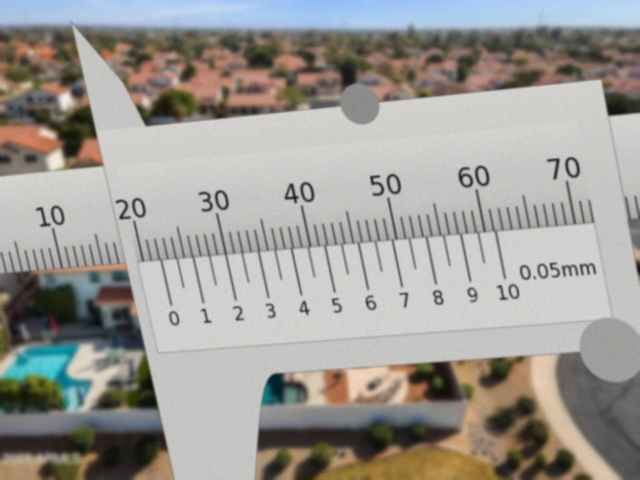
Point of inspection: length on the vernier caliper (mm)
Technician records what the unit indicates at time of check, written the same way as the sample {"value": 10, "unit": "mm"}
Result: {"value": 22.2, "unit": "mm"}
